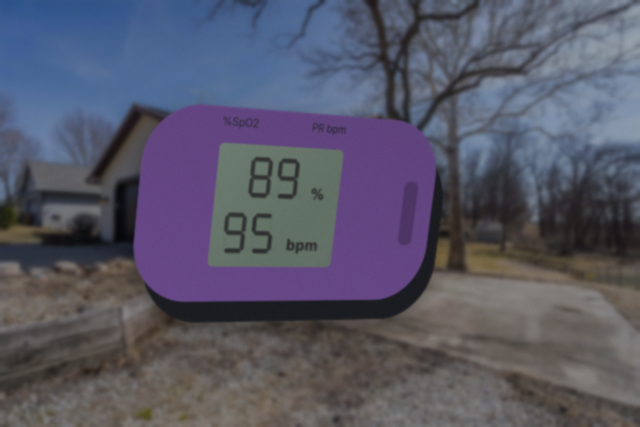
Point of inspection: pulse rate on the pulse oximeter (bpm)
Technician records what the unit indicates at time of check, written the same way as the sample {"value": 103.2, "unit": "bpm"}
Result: {"value": 95, "unit": "bpm"}
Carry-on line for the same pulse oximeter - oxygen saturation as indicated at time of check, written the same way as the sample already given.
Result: {"value": 89, "unit": "%"}
